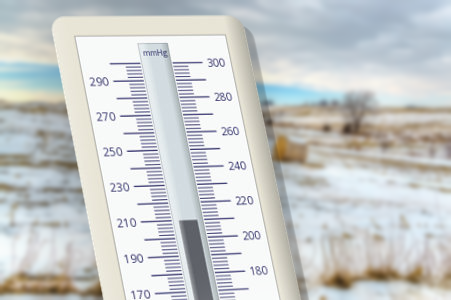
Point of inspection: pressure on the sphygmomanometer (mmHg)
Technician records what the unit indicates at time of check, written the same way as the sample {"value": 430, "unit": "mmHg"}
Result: {"value": 210, "unit": "mmHg"}
